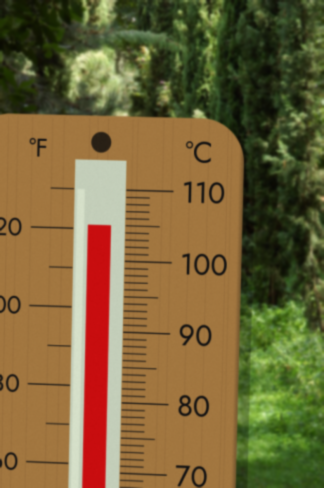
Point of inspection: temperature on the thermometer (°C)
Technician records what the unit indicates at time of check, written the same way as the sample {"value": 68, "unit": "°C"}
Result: {"value": 105, "unit": "°C"}
